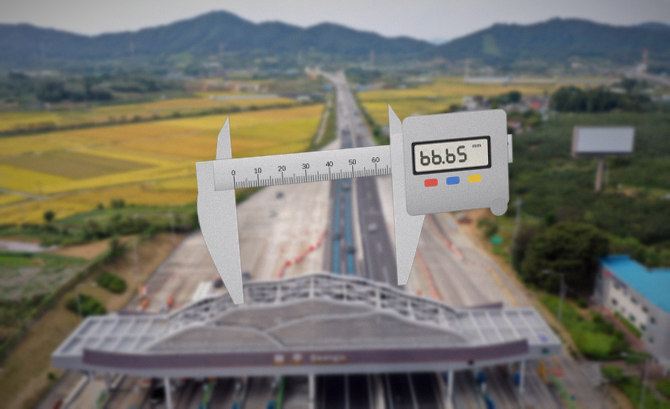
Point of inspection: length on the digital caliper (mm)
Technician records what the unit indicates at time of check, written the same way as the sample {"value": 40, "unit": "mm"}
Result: {"value": 66.65, "unit": "mm"}
